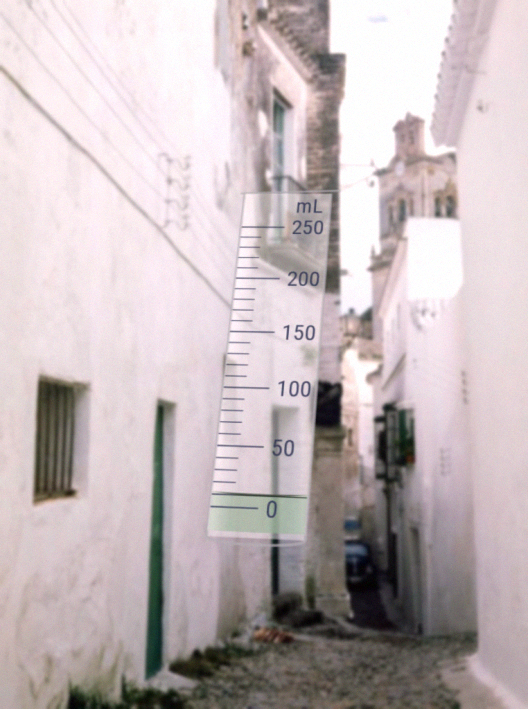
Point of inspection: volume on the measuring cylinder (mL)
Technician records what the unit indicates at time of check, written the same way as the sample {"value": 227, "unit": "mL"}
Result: {"value": 10, "unit": "mL"}
